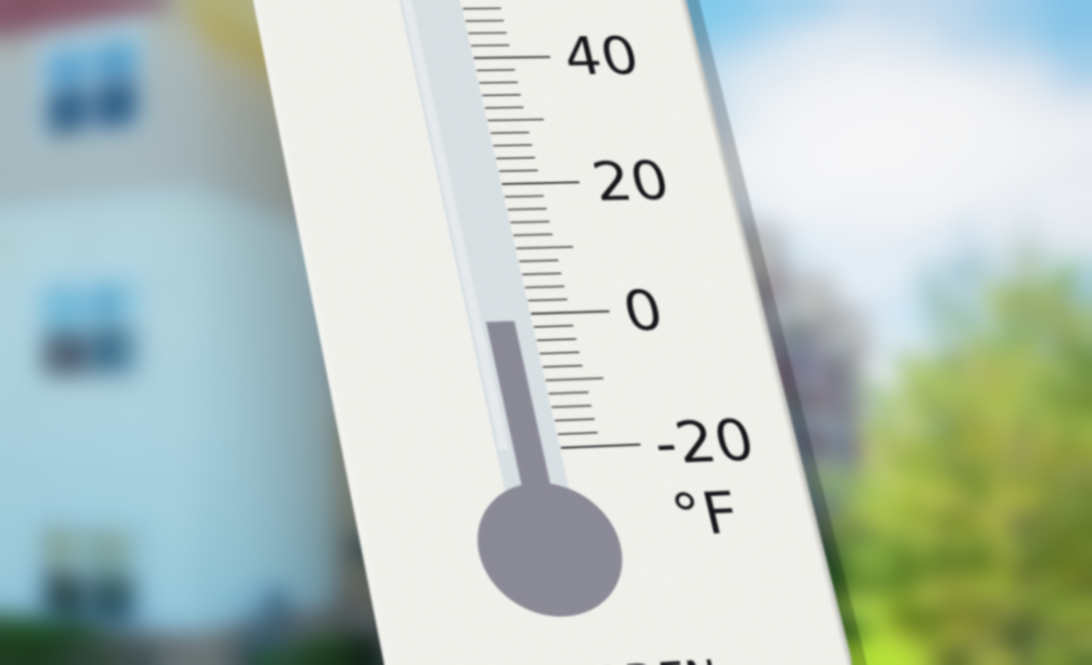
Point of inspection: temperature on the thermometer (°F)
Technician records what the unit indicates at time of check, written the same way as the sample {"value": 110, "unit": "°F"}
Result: {"value": -1, "unit": "°F"}
